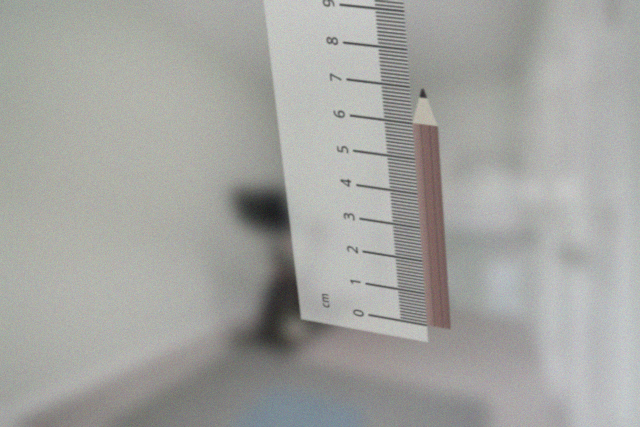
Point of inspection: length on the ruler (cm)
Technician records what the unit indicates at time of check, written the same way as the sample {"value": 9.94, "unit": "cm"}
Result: {"value": 7, "unit": "cm"}
